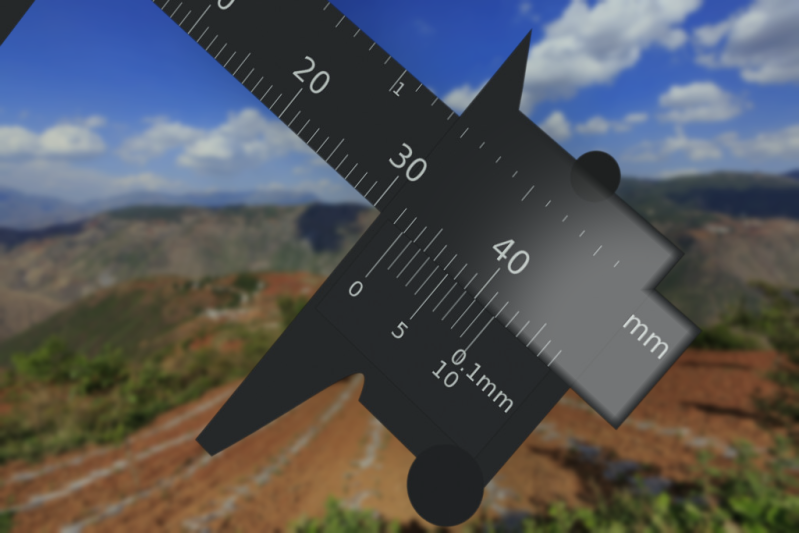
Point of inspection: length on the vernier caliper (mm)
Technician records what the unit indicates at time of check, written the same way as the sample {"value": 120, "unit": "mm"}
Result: {"value": 32.9, "unit": "mm"}
